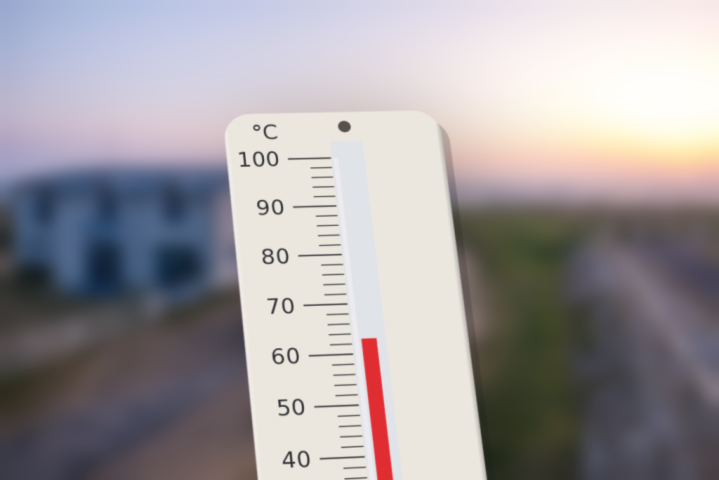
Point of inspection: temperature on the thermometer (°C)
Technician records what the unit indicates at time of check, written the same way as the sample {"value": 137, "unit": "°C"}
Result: {"value": 63, "unit": "°C"}
